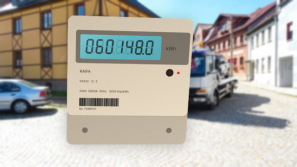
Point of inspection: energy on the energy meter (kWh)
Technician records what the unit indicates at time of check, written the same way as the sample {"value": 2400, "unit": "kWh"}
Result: {"value": 60148.0, "unit": "kWh"}
